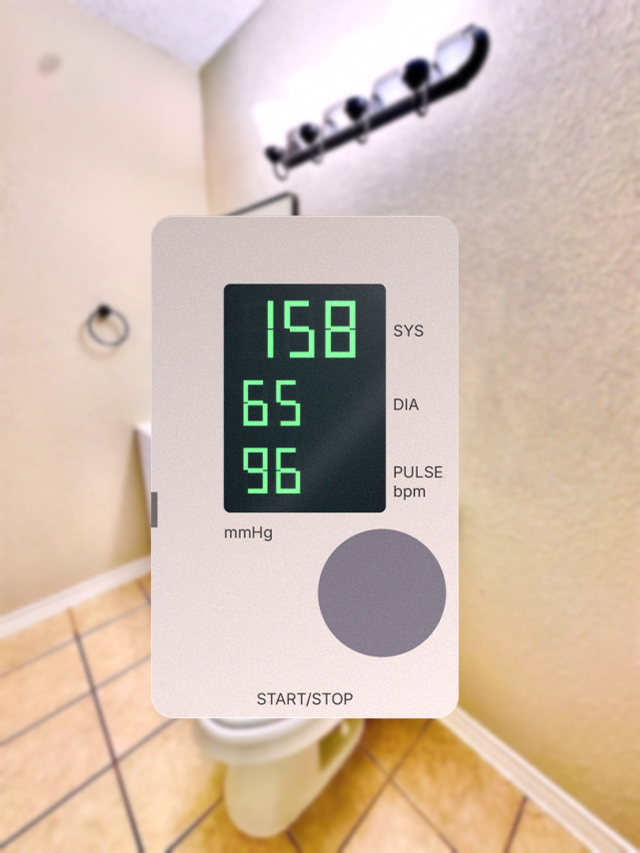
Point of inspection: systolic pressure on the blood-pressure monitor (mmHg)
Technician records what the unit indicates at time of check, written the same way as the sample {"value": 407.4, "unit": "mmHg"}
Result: {"value": 158, "unit": "mmHg"}
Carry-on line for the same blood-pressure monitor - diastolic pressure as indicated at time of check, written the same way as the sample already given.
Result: {"value": 65, "unit": "mmHg"}
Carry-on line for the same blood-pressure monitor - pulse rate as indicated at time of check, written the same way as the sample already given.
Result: {"value": 96, "unit": "bpm"}
